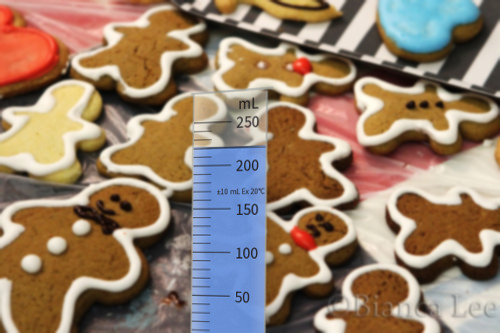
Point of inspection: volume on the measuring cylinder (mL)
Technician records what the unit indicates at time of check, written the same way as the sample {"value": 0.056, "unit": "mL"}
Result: {"value": 220, "unit": "mL"}
